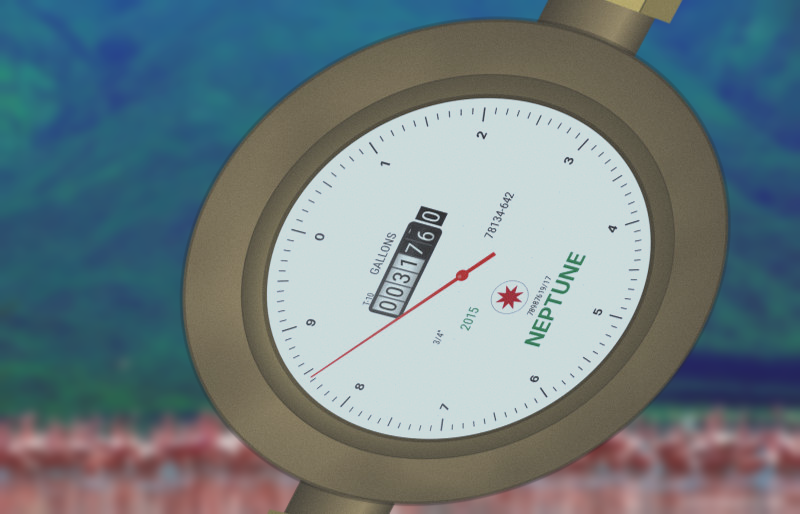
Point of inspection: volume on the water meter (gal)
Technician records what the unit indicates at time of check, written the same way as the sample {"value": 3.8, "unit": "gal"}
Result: {"value": 31758.4, "unit": "gal"}
